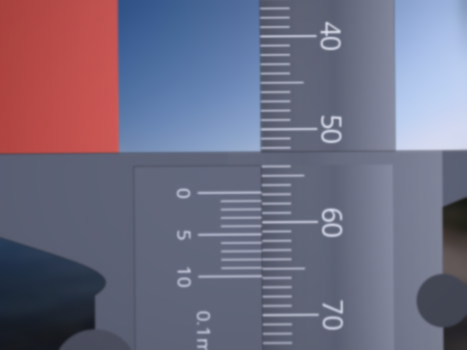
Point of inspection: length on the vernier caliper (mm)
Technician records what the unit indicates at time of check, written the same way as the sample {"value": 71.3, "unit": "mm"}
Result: {"value": 56.8, "unit": "mm"}
